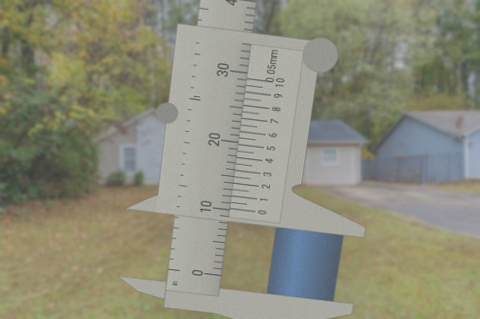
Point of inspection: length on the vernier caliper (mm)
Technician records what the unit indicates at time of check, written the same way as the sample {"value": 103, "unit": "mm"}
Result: {"value": 10.2, "unit": "mm"}
